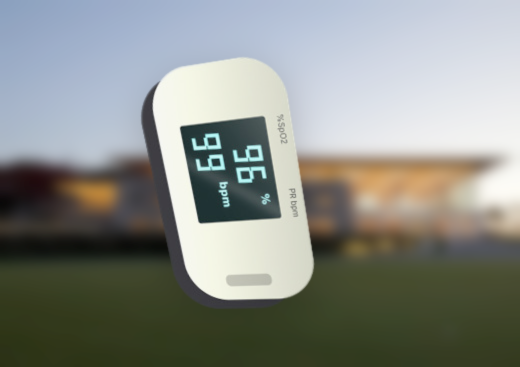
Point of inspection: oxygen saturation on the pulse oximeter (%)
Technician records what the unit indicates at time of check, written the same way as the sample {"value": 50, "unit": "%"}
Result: {"value": 96, "unit": "%"}
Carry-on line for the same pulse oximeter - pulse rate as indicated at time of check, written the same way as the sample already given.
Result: {"value": 99, "unit": "bpm"}
